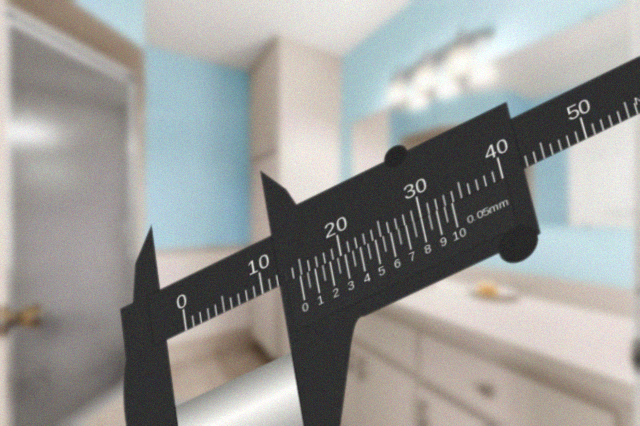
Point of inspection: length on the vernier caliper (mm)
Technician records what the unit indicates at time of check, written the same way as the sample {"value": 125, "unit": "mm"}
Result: {"value": 14.8, "unit": "mm"}
